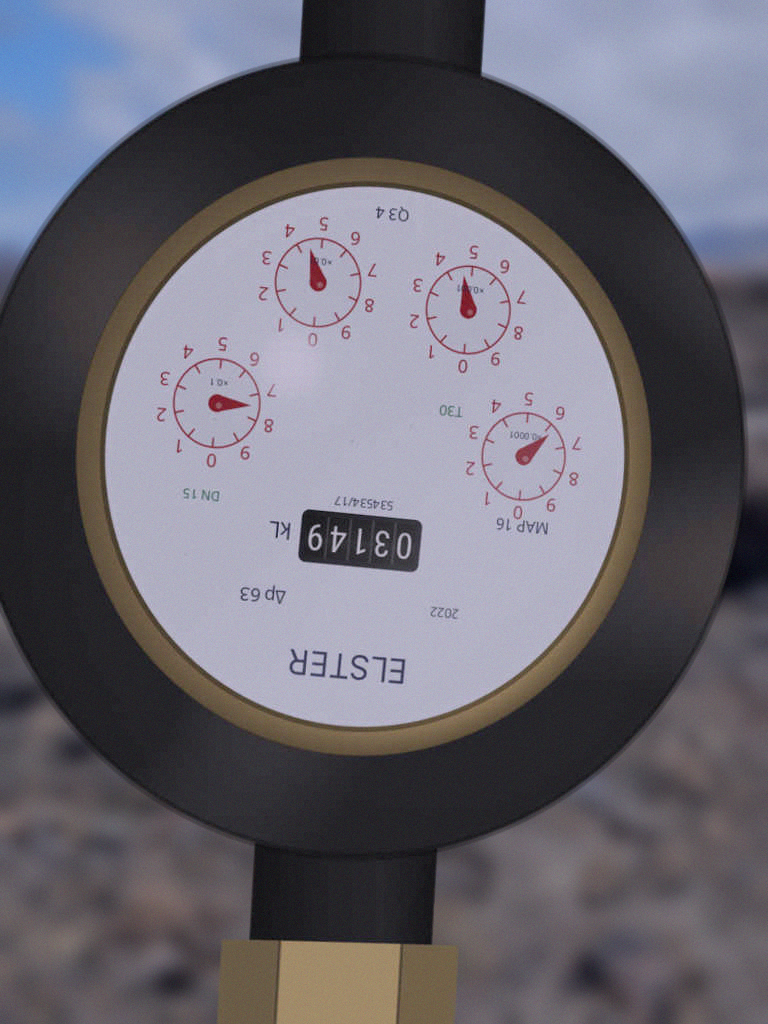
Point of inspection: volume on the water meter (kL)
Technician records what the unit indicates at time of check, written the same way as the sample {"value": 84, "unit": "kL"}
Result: {"value": 3149.7446, "unit": "kL"}
